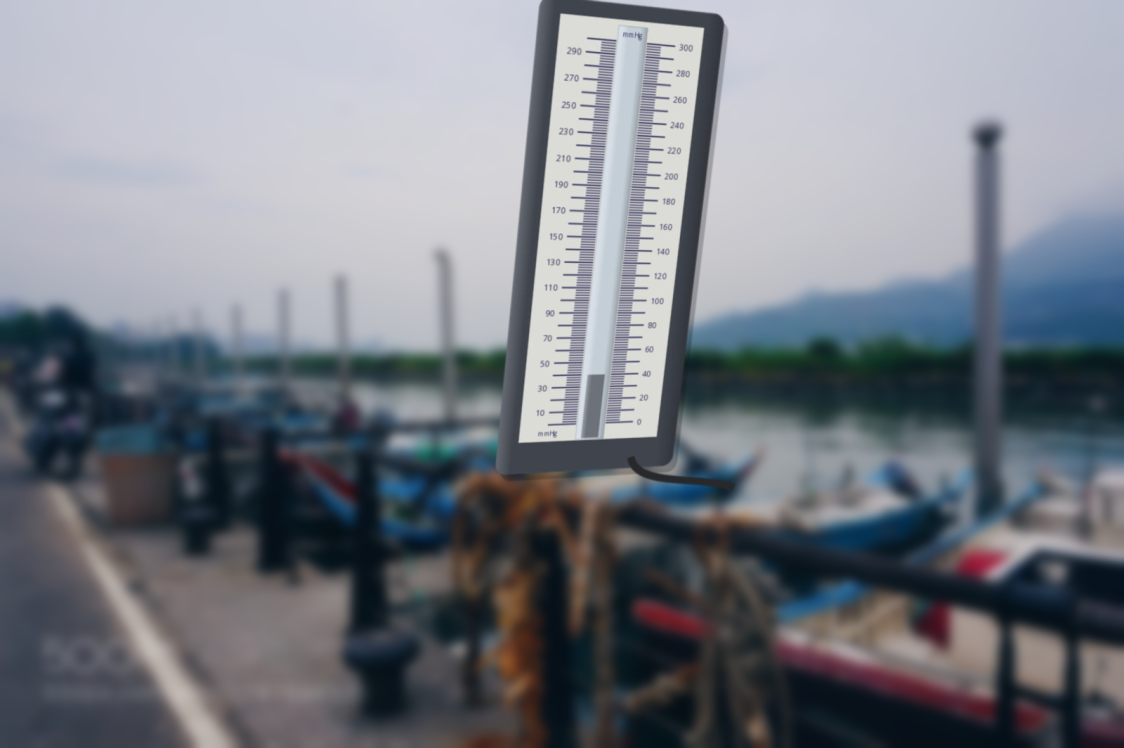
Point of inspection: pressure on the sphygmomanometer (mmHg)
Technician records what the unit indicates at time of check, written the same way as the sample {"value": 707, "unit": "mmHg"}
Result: {"value": 40, "unit": "mmHg"}
